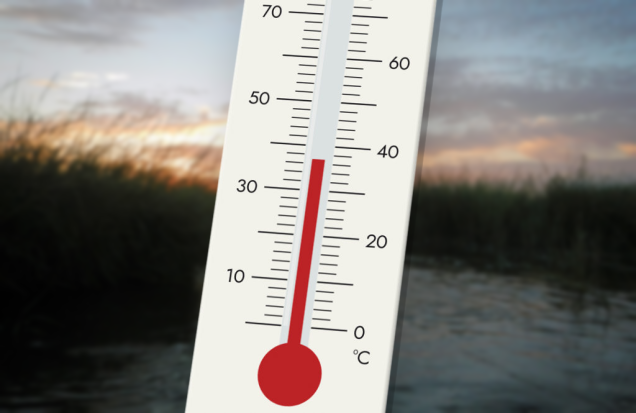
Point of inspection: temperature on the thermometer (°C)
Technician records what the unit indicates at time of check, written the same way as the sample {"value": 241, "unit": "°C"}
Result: {"value": 37, "unit": "°C"}
